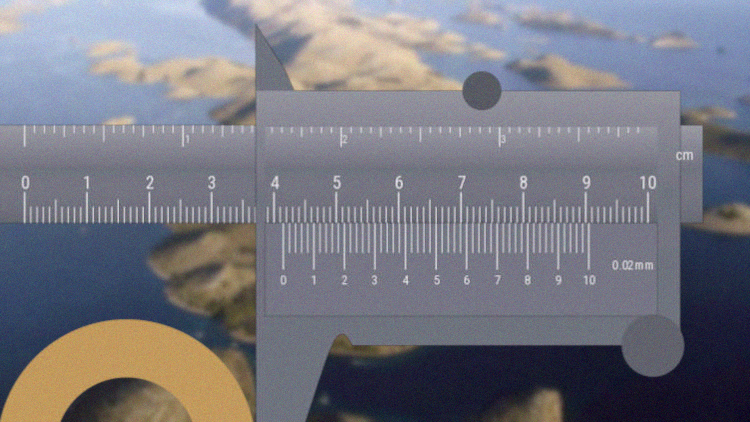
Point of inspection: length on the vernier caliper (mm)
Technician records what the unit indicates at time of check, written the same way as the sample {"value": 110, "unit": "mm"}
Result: {"value": 41.5, "unit": "mm"}
